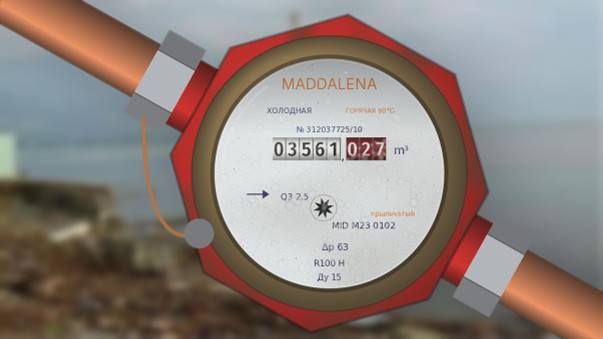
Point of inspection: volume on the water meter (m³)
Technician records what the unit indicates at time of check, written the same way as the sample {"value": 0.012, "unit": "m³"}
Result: {"value": 3561.027, "unit": "m³"}
